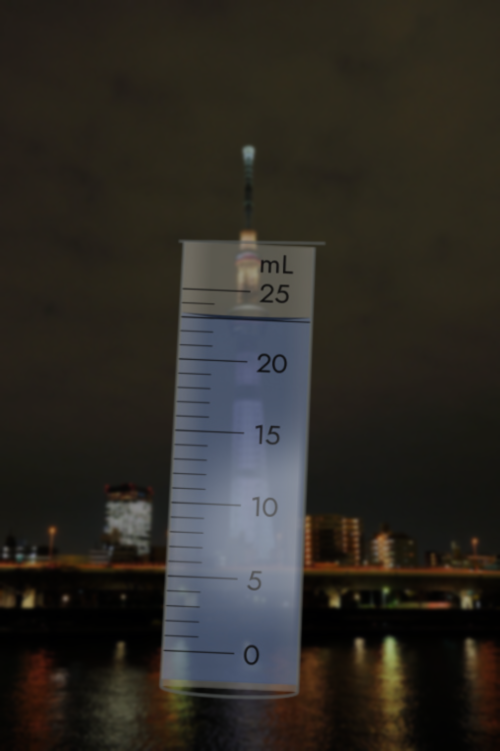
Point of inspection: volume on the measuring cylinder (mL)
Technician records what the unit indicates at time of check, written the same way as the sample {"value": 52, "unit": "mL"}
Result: {"value": 23, "unit": "mL"}
